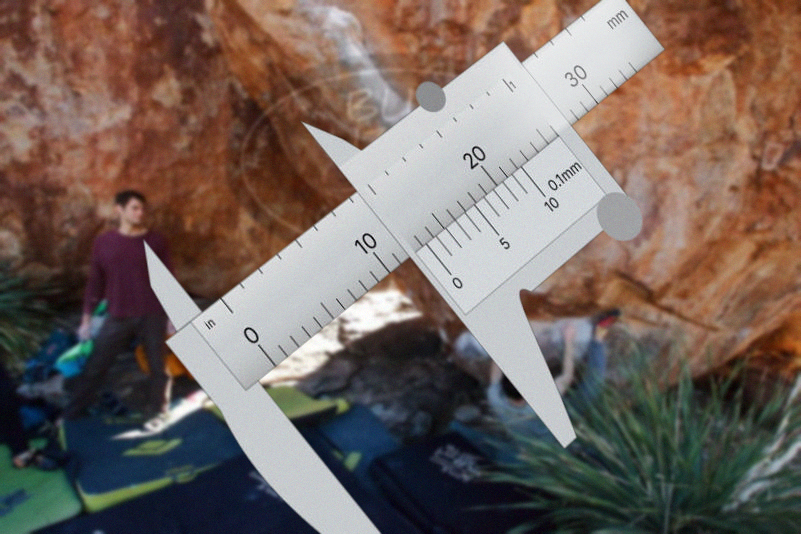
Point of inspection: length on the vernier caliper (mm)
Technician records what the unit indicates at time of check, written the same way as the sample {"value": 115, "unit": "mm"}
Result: {"value": 13.3, "unit": "mm"}
